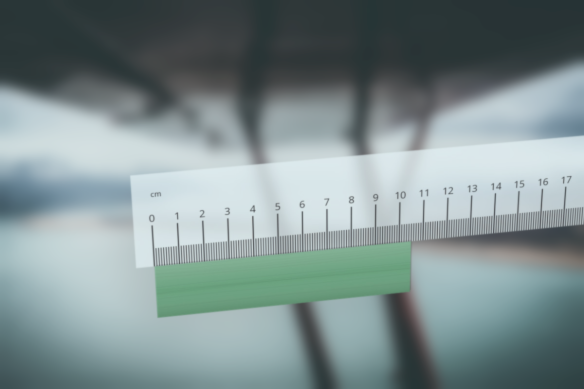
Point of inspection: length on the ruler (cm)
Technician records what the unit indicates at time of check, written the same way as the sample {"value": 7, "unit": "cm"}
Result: {"value": 10.5, "unit": "cm"}
